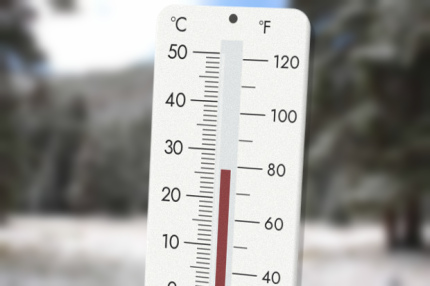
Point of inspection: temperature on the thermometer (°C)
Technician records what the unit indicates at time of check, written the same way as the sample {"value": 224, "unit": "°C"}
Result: {"value": 26, "unit": "°C"}
